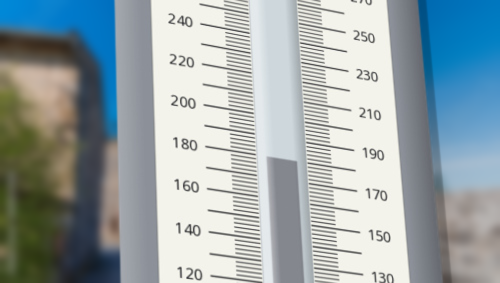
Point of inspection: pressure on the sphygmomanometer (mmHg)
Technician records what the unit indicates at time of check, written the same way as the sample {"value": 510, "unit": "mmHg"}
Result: {"value": 180, "unit": "mmHg"}
